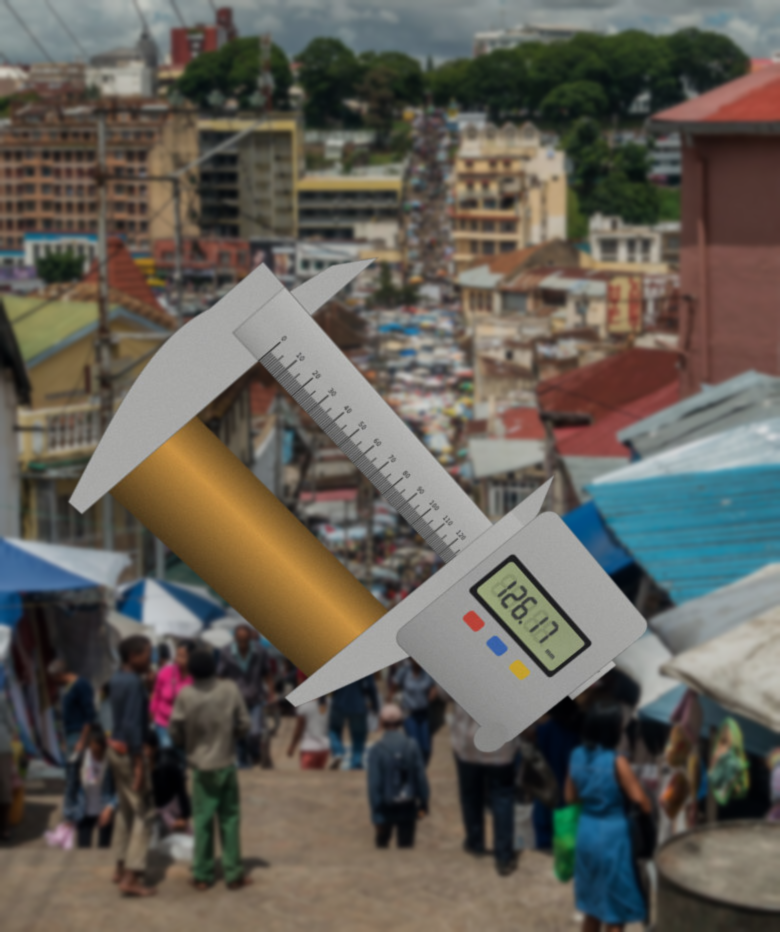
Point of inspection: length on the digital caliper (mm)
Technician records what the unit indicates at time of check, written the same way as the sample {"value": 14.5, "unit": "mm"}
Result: {"value": 126.17, "unit": "mm"}
